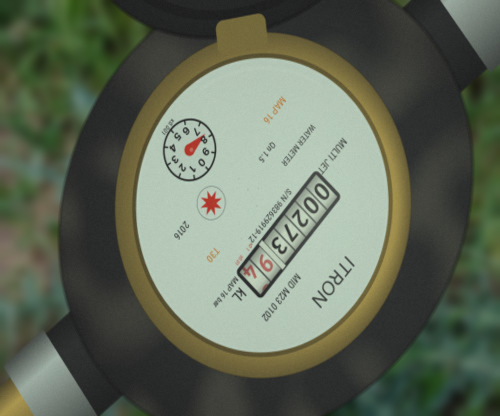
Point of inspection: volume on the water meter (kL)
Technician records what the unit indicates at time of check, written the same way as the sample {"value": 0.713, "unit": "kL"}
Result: {"value": 273.937, "unit": "kL"}
